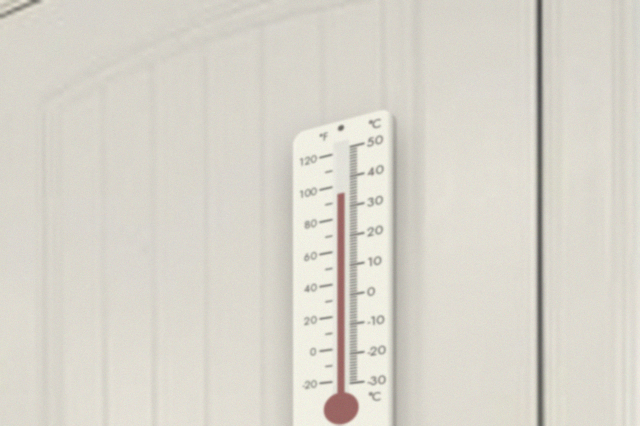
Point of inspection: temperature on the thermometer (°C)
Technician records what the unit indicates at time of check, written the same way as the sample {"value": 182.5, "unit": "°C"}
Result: {"value": 35, "unit": "°C"}
